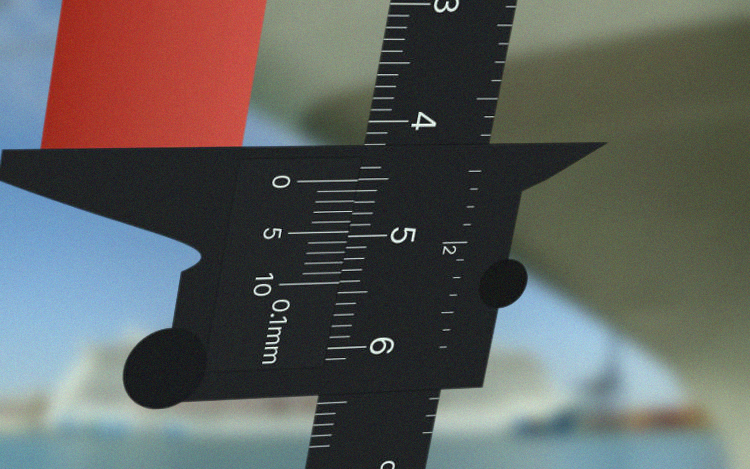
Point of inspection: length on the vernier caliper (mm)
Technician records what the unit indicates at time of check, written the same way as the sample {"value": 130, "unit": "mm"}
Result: {"value": 45.1, "unit": "mm"}
